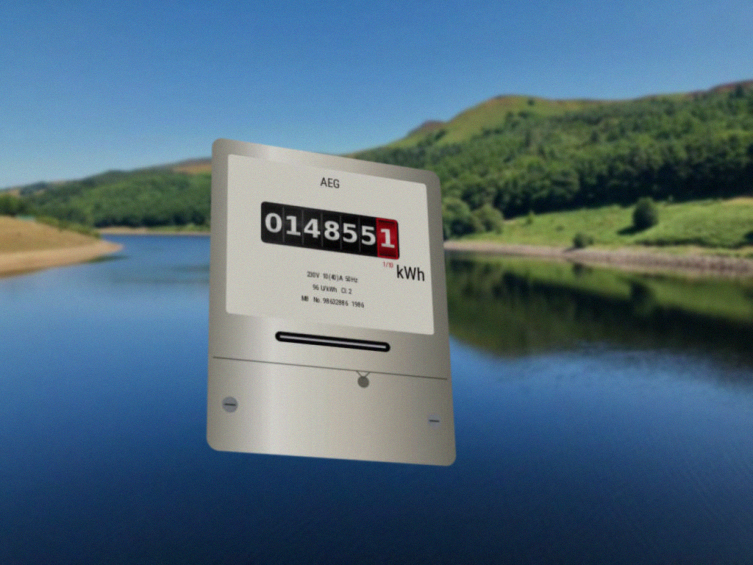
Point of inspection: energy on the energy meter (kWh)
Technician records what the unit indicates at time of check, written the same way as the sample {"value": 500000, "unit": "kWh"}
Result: {"value": 14855.1, "unit": "kWh"}
